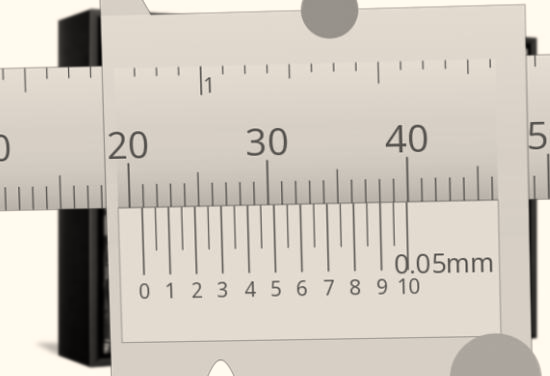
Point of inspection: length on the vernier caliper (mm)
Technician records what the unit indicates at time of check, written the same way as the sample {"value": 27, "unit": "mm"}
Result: {"value": 20.9, "unit": "mm"}
